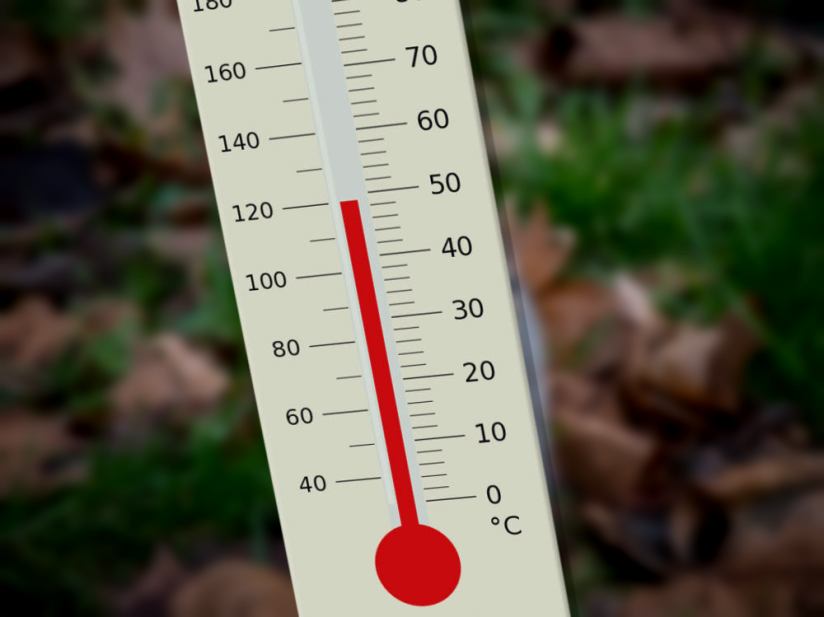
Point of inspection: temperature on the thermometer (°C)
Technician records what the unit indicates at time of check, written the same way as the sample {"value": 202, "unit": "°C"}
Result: {"value": 49, "unit": "°C"}
